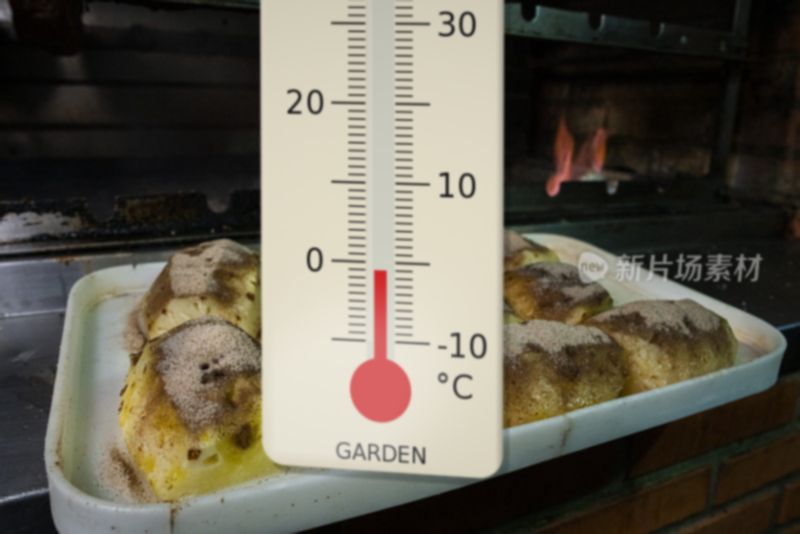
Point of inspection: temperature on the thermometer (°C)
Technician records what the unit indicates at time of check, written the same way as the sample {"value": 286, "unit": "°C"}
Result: {"value": -1, "unit": "°C"}
